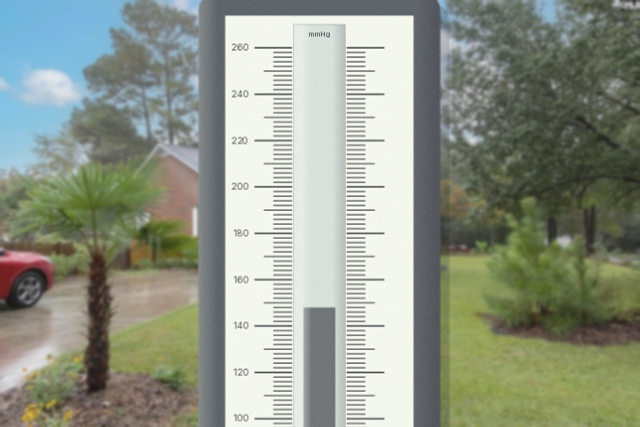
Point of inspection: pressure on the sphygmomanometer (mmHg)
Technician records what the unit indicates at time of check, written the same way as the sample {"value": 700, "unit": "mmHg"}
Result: {"value": 148, "unit": "mmHg"}
